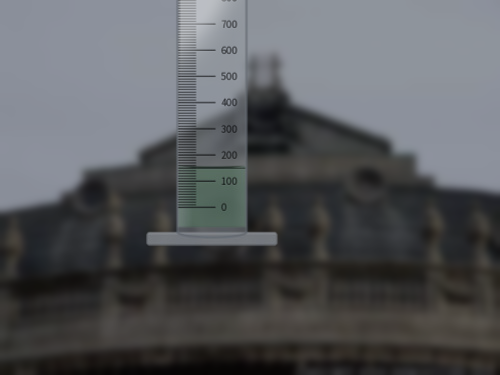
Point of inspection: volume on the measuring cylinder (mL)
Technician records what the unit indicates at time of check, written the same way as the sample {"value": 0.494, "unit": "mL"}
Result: {"value": 150, "unit": "mL"}
